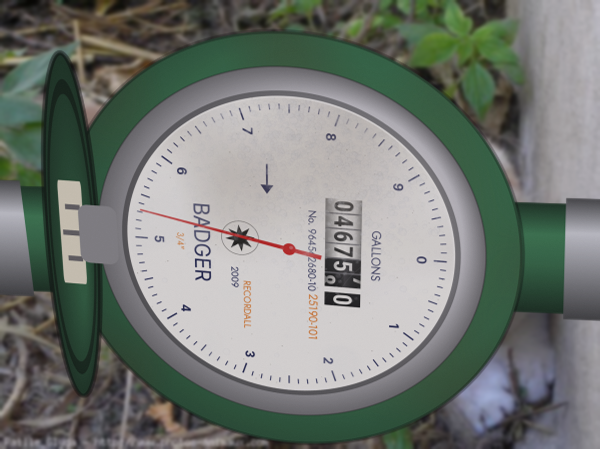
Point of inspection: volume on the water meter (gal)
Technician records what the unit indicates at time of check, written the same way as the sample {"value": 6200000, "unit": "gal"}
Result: {"value": 467575.3, "unit": "gal"}
